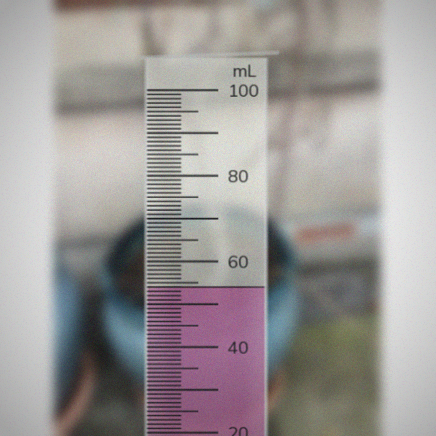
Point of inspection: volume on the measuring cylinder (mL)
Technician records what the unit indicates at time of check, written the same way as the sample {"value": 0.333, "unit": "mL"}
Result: {"value": 54, "unit": "mL"}
